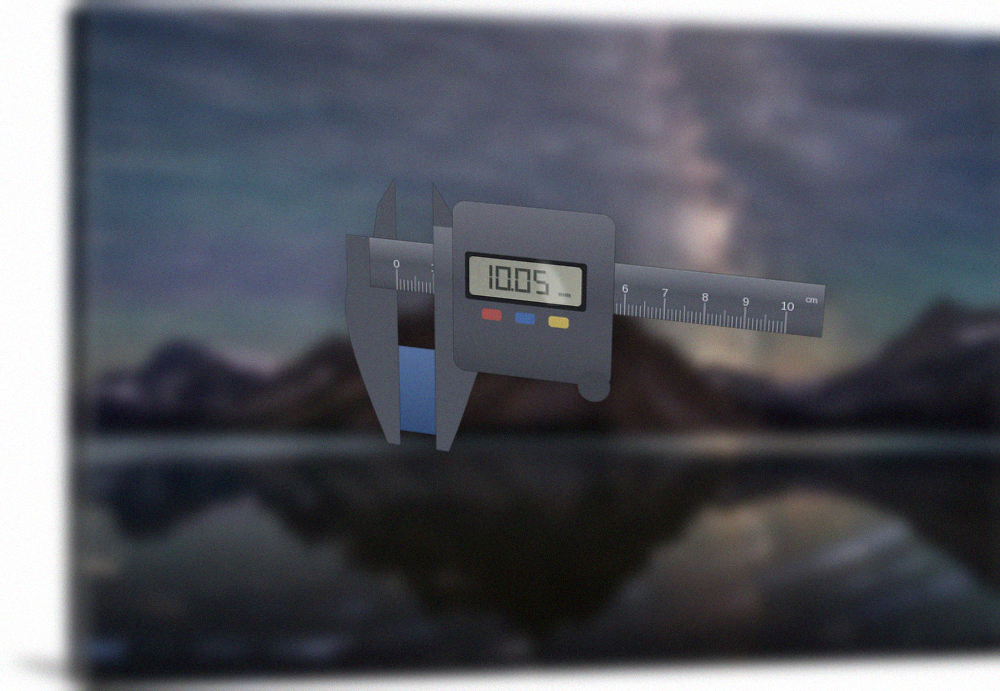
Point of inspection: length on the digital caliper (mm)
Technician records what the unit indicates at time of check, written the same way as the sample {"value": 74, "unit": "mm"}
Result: {"value": 10.05, "unit": "mm"}
